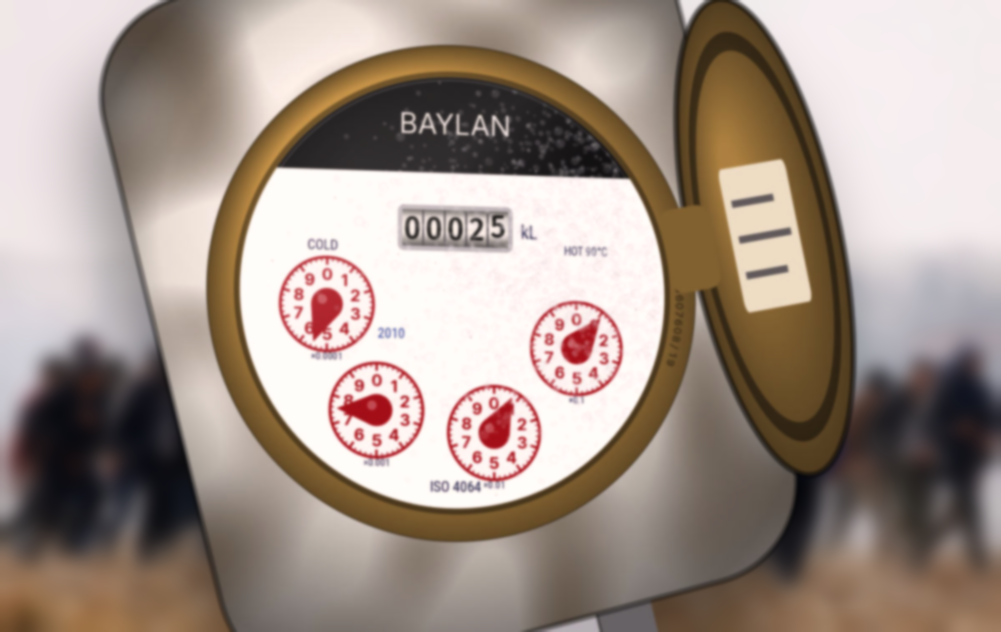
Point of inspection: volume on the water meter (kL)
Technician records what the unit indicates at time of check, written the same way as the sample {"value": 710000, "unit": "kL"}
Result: {"value": 25.1075, "unit": "kL"}
